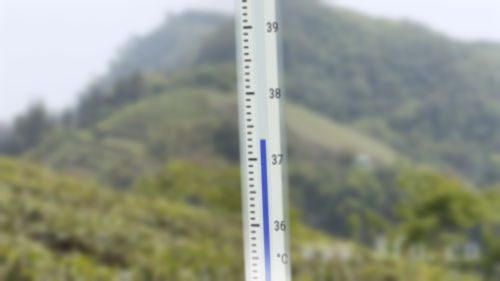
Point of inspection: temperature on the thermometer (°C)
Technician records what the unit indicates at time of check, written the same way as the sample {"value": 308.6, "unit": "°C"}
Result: {"value": 37.3, "unit": "°C"}
